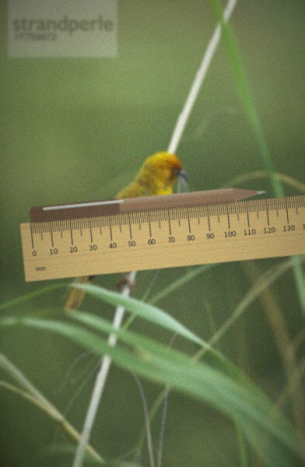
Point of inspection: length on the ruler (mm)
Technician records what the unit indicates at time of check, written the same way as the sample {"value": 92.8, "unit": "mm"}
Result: {"value": 120, "unit": "mm"}
